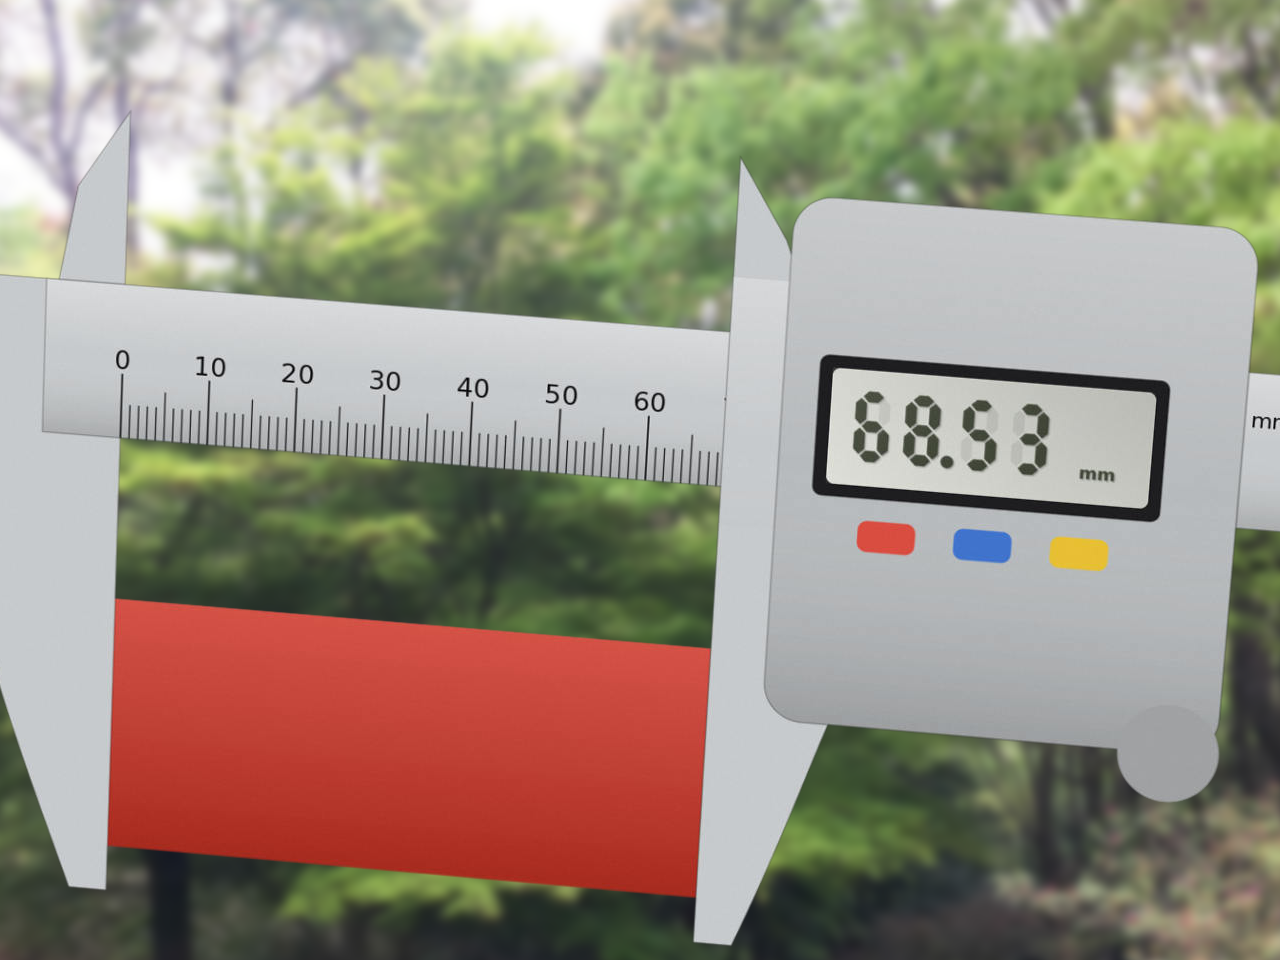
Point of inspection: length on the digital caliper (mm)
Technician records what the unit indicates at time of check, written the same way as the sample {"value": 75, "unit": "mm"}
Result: {"value": 68.53, "unit": "mm"}
